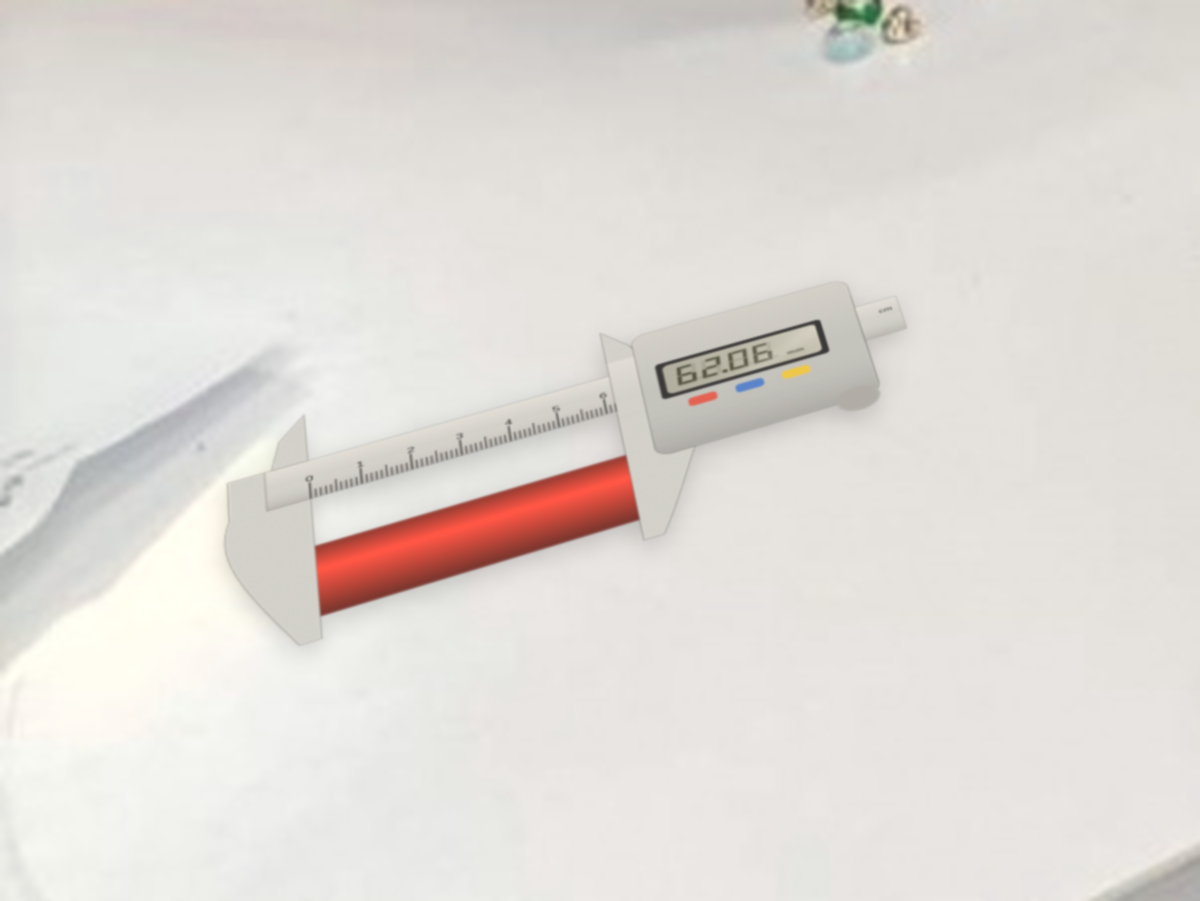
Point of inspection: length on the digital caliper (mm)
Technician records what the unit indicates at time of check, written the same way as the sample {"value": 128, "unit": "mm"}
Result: {"value": 62.06, "unit": "mm"}
